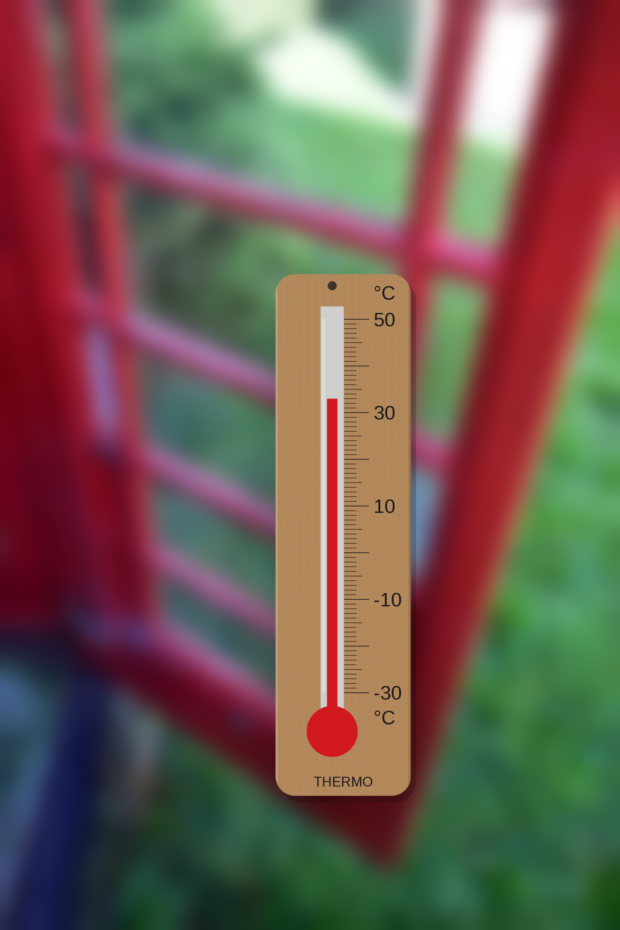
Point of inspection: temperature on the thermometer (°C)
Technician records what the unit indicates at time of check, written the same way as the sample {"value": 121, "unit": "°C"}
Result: {"value": 33, "unit": "°C"}
